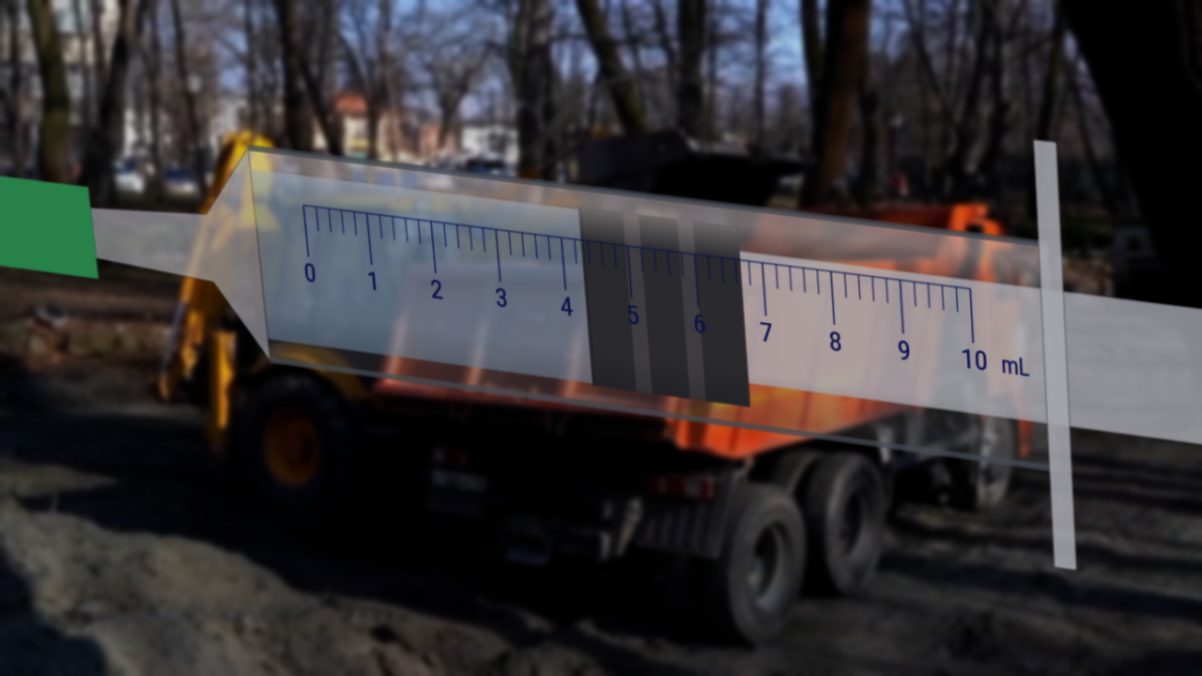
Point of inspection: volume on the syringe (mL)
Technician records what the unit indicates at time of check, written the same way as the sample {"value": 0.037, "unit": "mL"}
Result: {"value": 4.3, "unit": "mL"}
